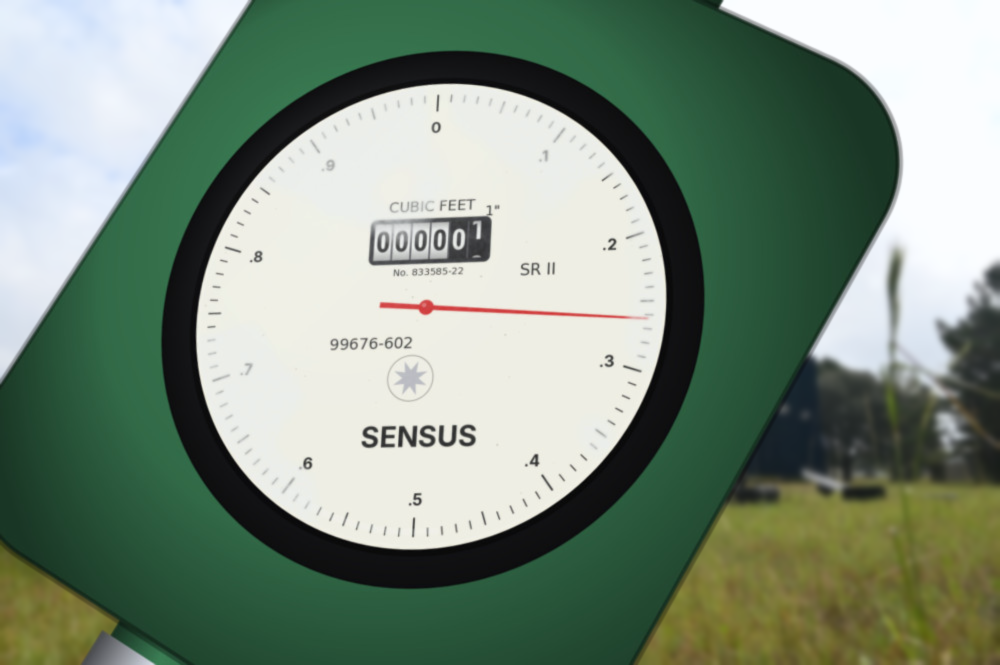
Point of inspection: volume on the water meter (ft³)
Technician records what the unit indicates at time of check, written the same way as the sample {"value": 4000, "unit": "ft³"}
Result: {"value": 1.26, "unit": "ft³"}
